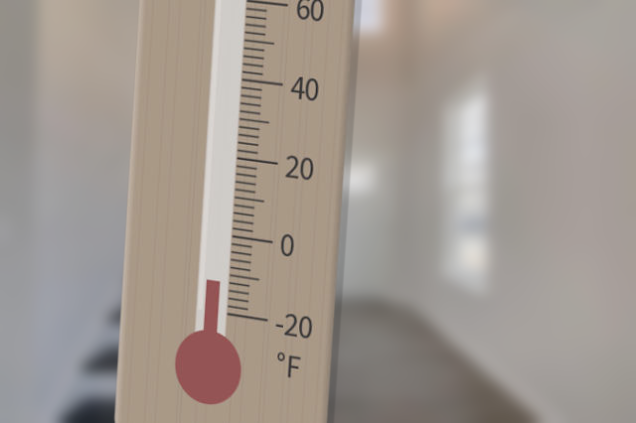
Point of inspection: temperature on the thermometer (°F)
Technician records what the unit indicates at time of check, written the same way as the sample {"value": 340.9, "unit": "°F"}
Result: {"value": -12, "unit": "°F"}
